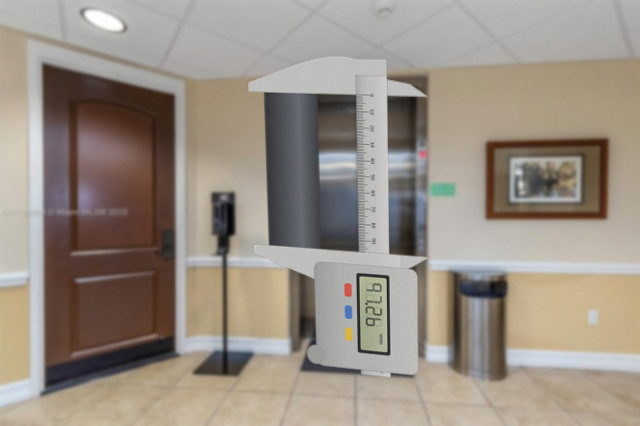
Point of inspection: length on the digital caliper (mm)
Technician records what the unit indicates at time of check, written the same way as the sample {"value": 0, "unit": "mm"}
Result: {"value": 97.26, "unit": "mm"}
